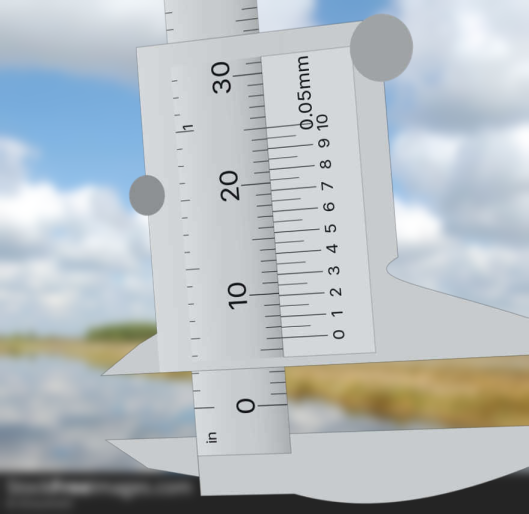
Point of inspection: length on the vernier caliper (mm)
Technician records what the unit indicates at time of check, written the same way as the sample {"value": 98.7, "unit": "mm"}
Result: {"value": 6.0, "unit": "mm"}
